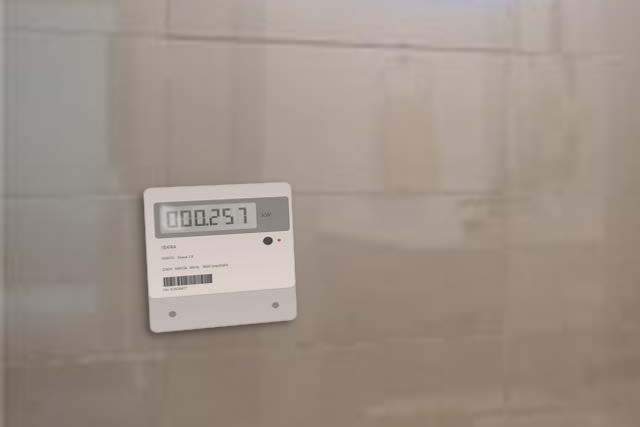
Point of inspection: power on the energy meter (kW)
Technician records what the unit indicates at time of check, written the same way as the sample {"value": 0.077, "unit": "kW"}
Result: {"value": 0.257, "unit": "kW"}
